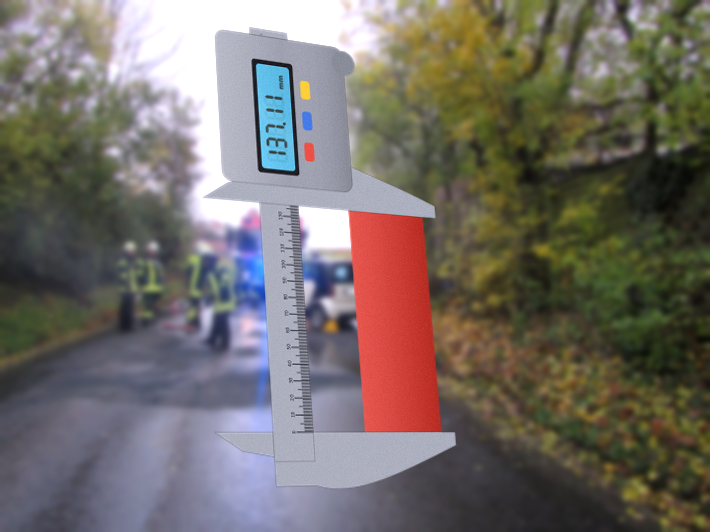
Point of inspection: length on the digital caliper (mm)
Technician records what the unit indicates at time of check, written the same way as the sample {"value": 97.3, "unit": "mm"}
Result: {"value": 137.11, "unit": "mm"}
